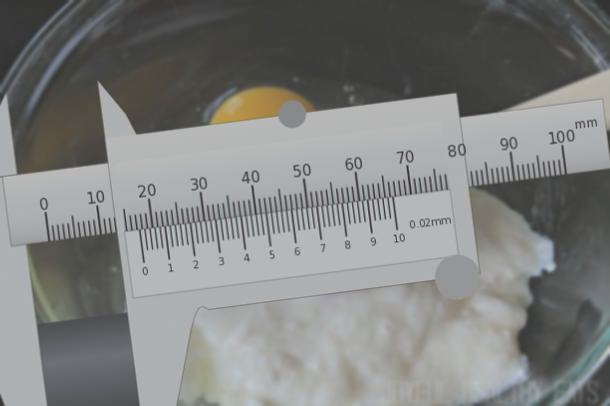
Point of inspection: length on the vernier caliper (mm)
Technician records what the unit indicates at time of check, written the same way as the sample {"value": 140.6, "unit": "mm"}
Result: {"value": 17.5, "unit": "mm"}
